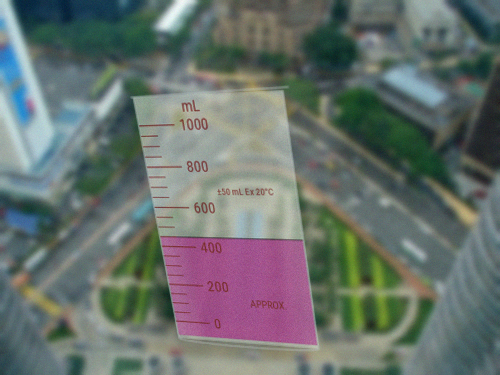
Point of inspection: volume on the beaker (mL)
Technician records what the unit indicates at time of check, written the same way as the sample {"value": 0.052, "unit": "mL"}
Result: {"value": 450, "unit": "mL"}
